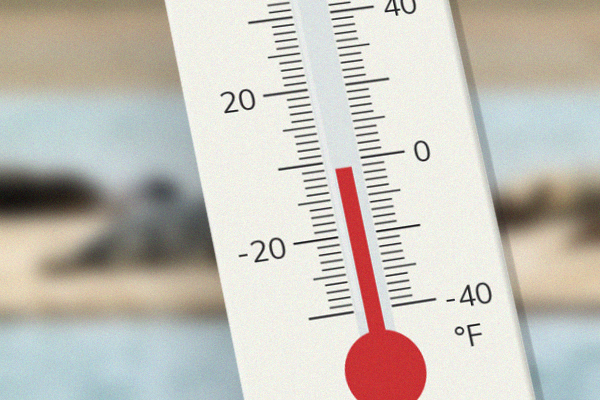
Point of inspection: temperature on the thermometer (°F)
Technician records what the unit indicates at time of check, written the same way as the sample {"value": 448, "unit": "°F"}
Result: {"value": -2, "unit": "°F"}
